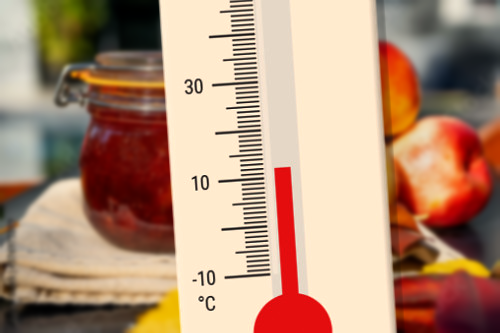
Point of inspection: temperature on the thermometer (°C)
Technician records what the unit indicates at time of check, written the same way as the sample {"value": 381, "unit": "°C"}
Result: {"value": 12, "unit": "°C"}
